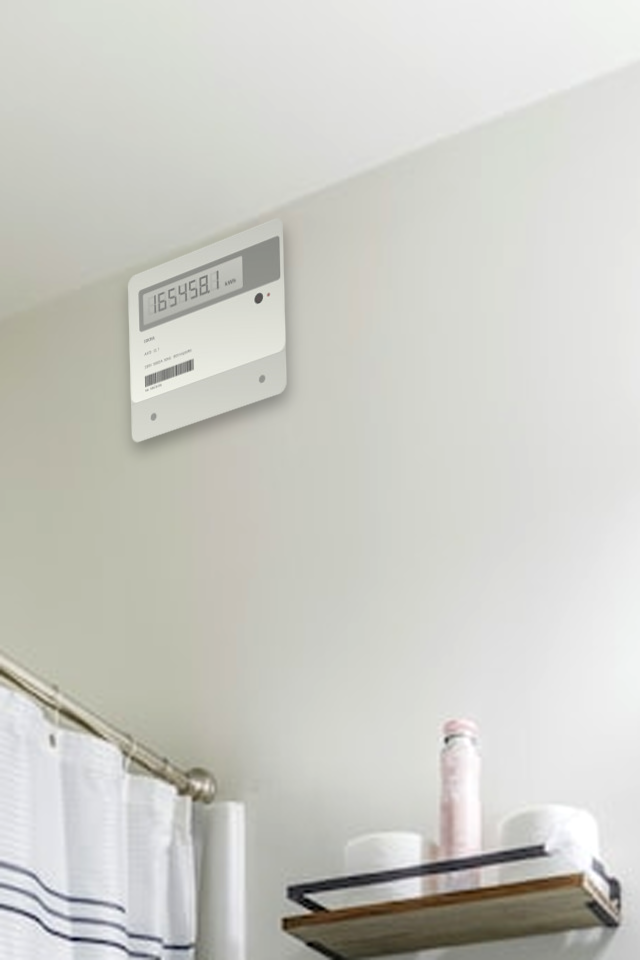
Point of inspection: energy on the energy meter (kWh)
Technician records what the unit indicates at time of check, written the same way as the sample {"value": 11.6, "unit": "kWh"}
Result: {"value": 165458.1, "unit": "kWh"}
